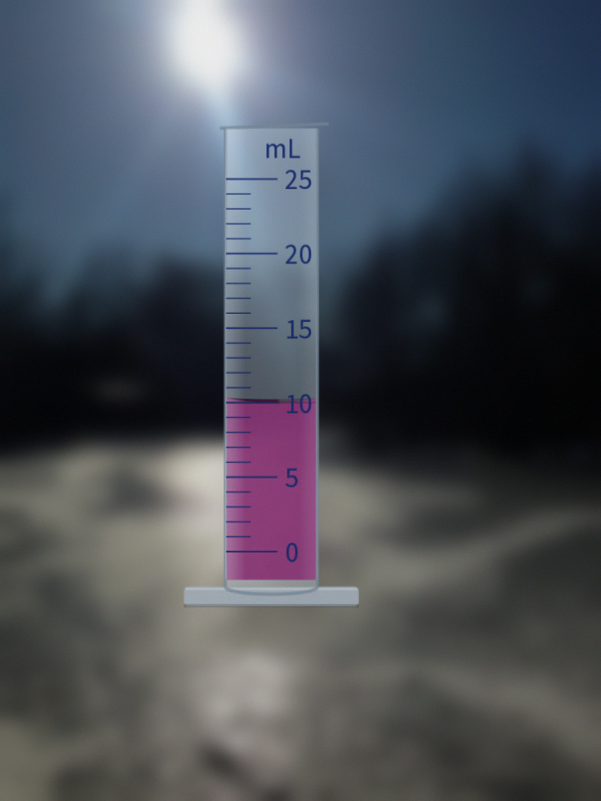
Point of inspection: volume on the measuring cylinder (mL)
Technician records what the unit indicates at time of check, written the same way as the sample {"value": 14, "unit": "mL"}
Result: {"value": 10, "unit": "mL"}
